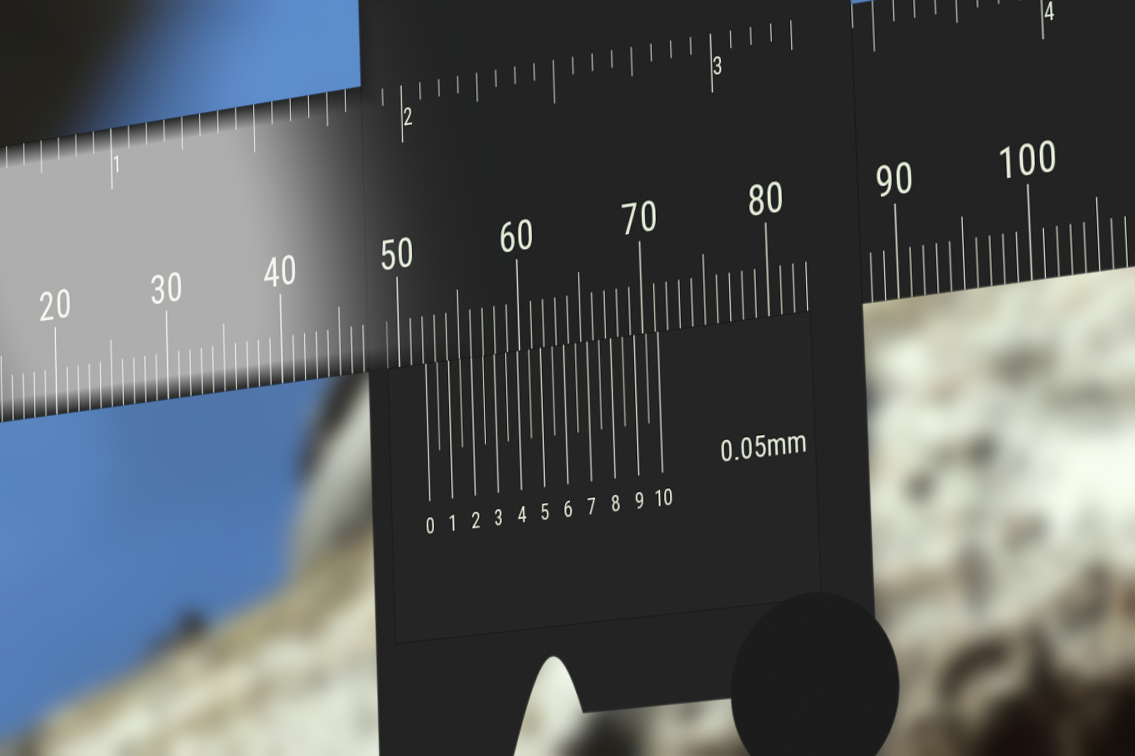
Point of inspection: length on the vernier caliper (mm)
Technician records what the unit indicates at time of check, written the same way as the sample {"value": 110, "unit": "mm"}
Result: {"value": 52.2, "unit": "mm"}
